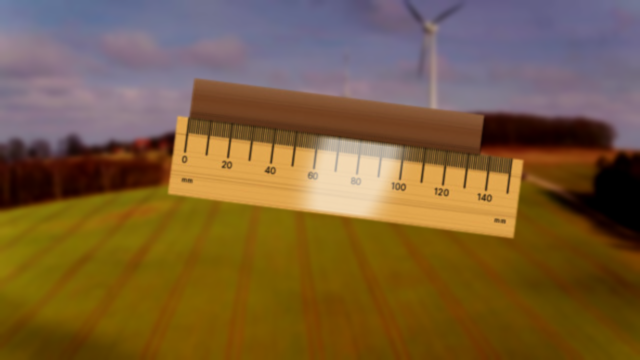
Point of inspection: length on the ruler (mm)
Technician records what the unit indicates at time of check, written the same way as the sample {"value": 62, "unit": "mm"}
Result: {"value": 135, "unit": "mm"}
